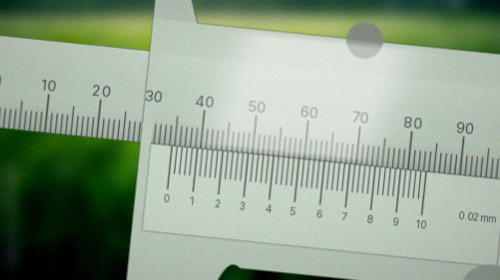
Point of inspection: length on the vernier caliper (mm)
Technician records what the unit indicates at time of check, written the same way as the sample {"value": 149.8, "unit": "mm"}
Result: {"value": 34.5, "unit": "mm"}
